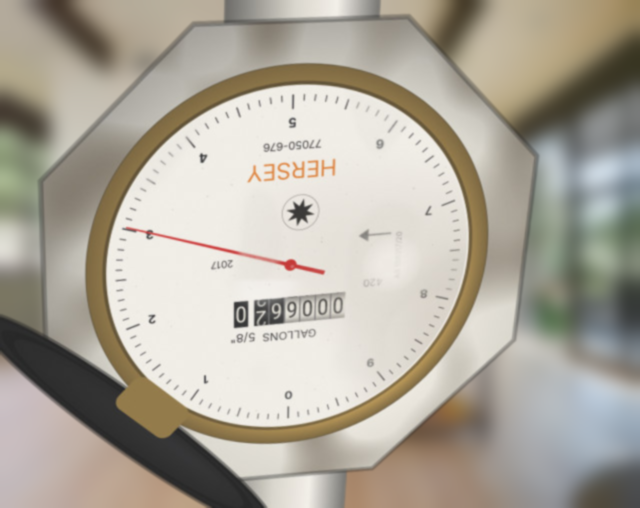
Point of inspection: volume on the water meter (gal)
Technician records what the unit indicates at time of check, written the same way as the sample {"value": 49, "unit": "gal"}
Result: {"value": 6623.0, "unit": "gal"}
